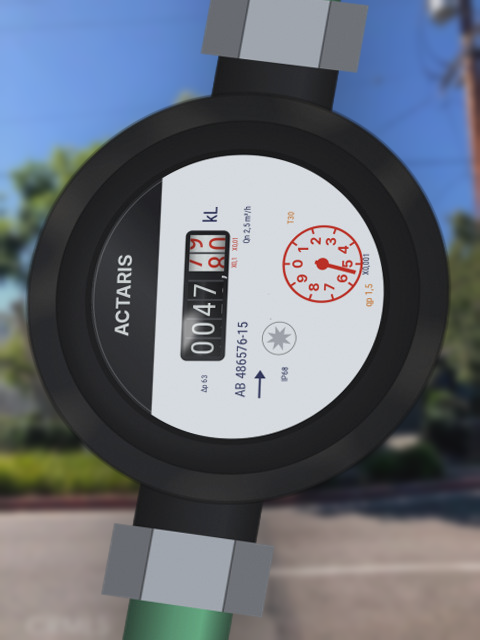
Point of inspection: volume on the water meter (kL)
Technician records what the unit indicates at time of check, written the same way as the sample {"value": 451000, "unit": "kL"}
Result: {"value": 47.795, "unit": "kL"}
